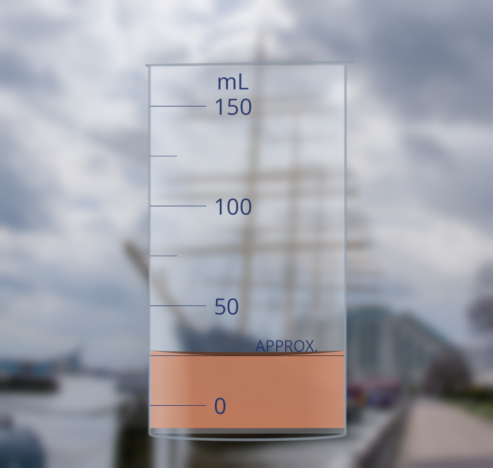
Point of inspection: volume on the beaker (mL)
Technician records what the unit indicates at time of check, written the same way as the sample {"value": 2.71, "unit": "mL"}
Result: {"value": 25, "unit": "mL"}
